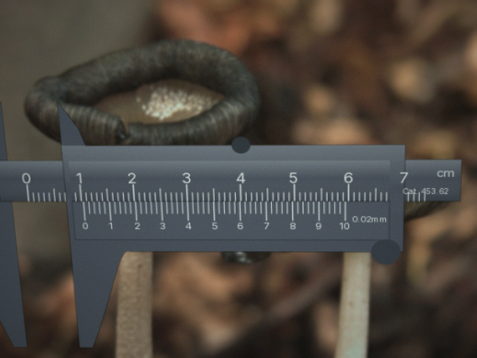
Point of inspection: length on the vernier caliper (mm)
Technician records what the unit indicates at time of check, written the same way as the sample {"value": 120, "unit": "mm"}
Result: {"value": 10.4, "unit": "mm"}
